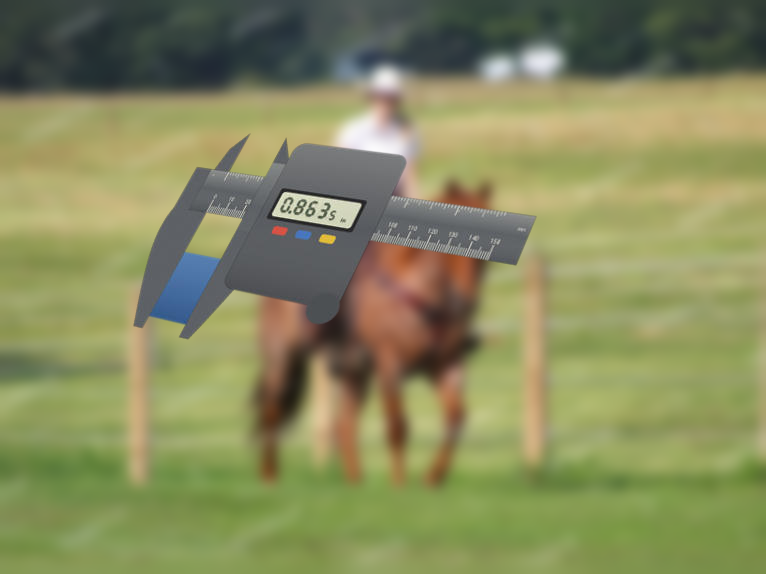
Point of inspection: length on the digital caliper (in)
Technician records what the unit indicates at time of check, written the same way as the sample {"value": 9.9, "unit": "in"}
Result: {"value": 0.8635, "unit": "in"}
